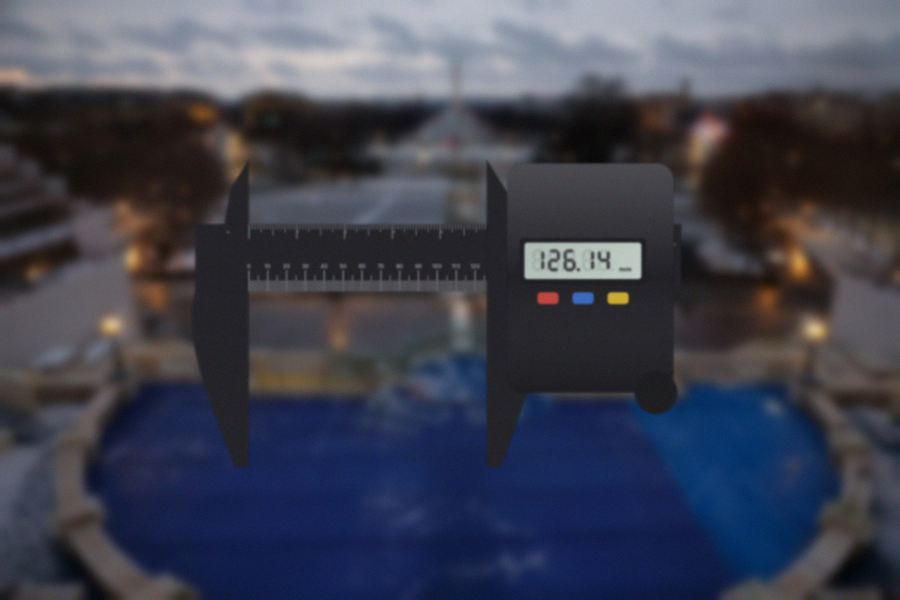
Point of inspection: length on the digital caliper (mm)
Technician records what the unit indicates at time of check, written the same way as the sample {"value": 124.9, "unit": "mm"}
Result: {"value": 126.14, "unit": "mm"}
